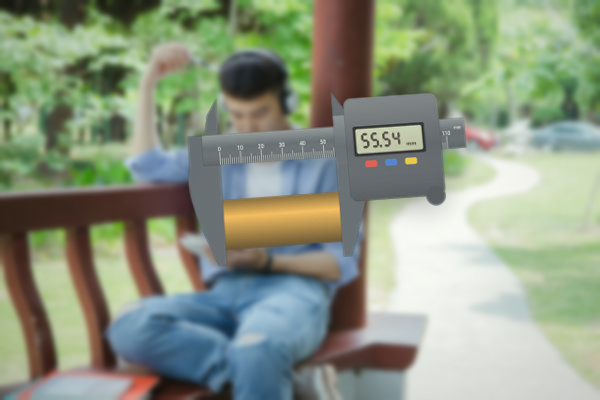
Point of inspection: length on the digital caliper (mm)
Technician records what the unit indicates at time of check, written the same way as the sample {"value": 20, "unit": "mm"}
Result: {"value": 55.54, "unit": "mm"}
